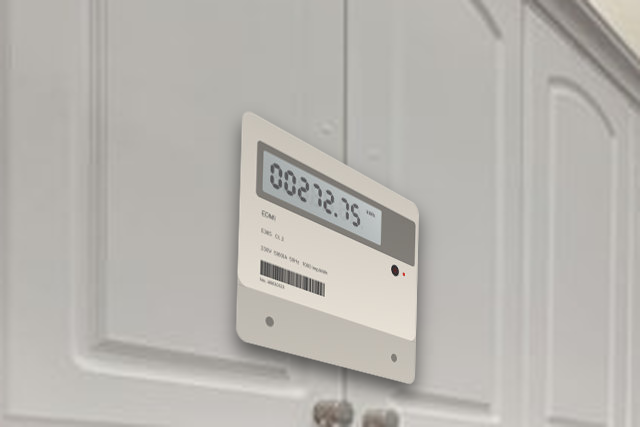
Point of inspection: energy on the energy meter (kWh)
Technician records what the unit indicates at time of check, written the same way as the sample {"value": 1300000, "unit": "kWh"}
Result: {"value": 272.75, "unit": "kWh"}
